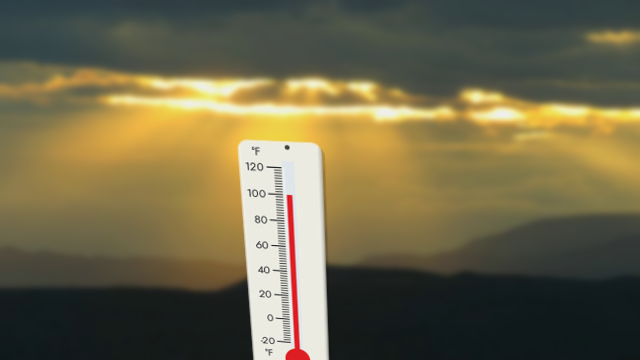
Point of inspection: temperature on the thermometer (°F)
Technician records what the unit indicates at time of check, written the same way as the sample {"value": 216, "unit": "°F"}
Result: {"value": 100, "unit": "°F"}
